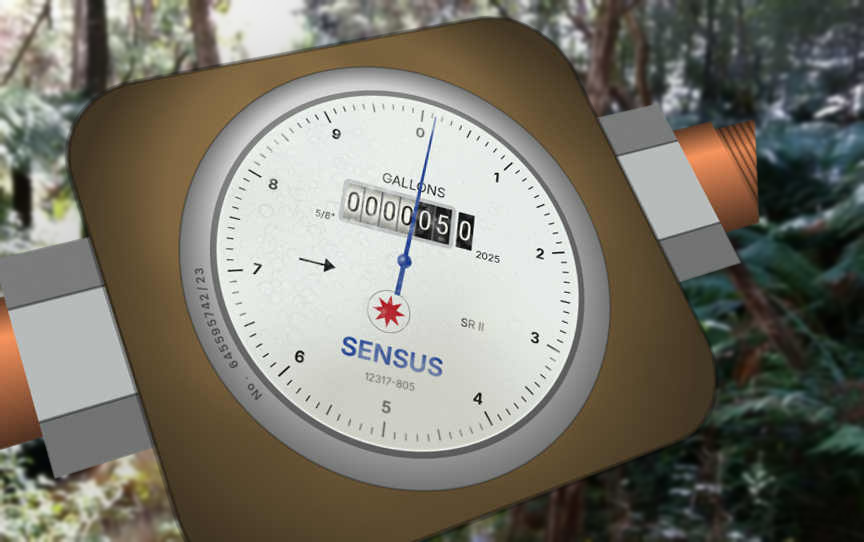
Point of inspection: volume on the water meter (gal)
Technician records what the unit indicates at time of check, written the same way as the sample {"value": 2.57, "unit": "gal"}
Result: {"value": 50.1, "unit": "gal"}
